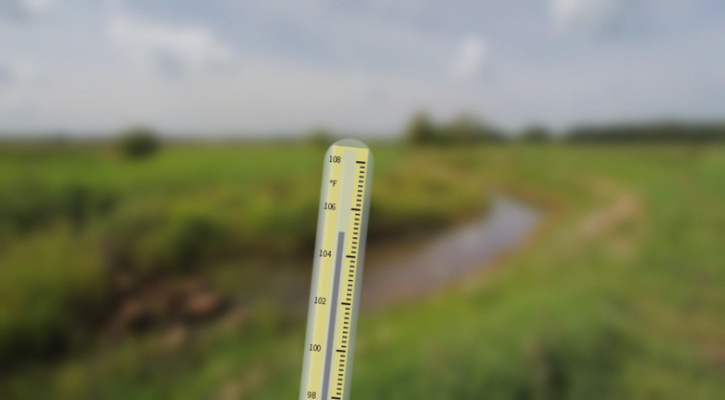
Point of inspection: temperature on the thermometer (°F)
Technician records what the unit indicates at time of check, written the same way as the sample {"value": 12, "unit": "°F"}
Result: {"value": 105, "unit": "°F"}
